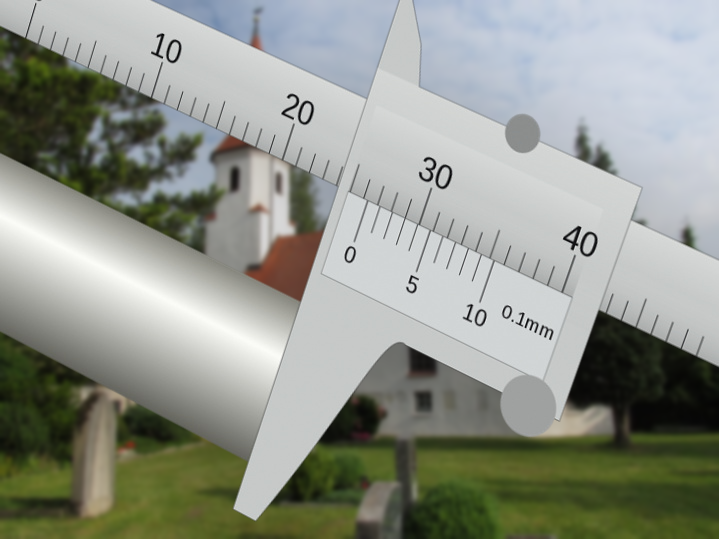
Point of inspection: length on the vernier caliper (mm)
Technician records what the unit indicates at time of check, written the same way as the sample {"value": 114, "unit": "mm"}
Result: {"value": 26.3, "unit": "mm"}
